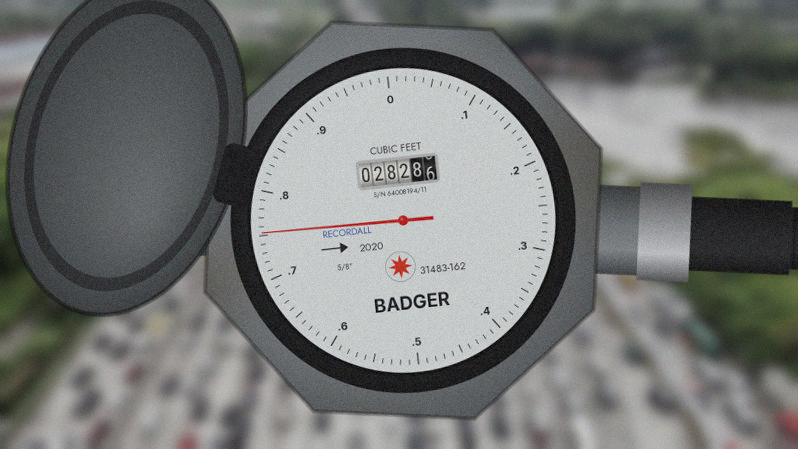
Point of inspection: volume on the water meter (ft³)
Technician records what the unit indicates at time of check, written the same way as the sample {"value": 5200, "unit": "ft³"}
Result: {"value": 28285.75, "unit": "ft³"}
